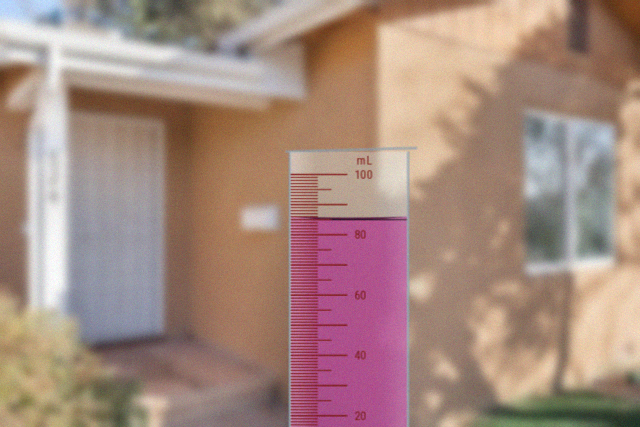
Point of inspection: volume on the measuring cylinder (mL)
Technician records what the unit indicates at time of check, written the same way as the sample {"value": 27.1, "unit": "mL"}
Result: {"value": 85, "unit": "mL"}
